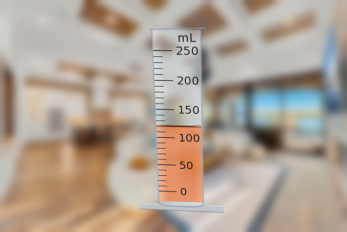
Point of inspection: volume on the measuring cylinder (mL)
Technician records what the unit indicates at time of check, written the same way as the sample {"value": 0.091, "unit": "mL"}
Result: {"value": 120, "unit": "mL"}
